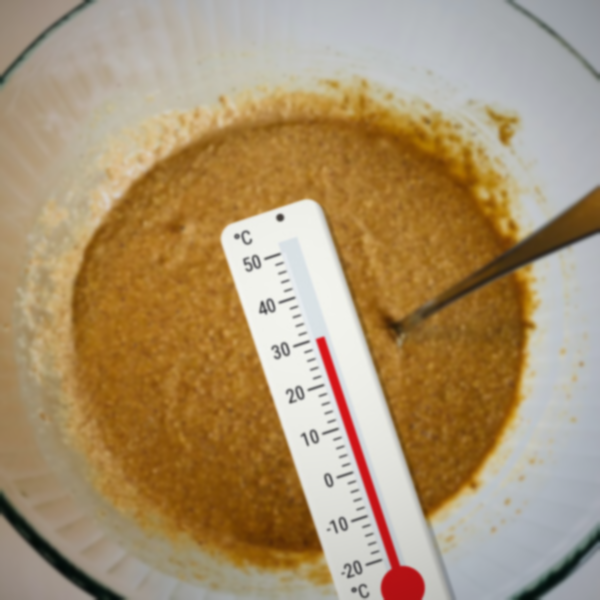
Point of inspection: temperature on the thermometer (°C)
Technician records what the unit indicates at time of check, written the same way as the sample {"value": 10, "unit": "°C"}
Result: {"value": 30, "unit": "°C"}
